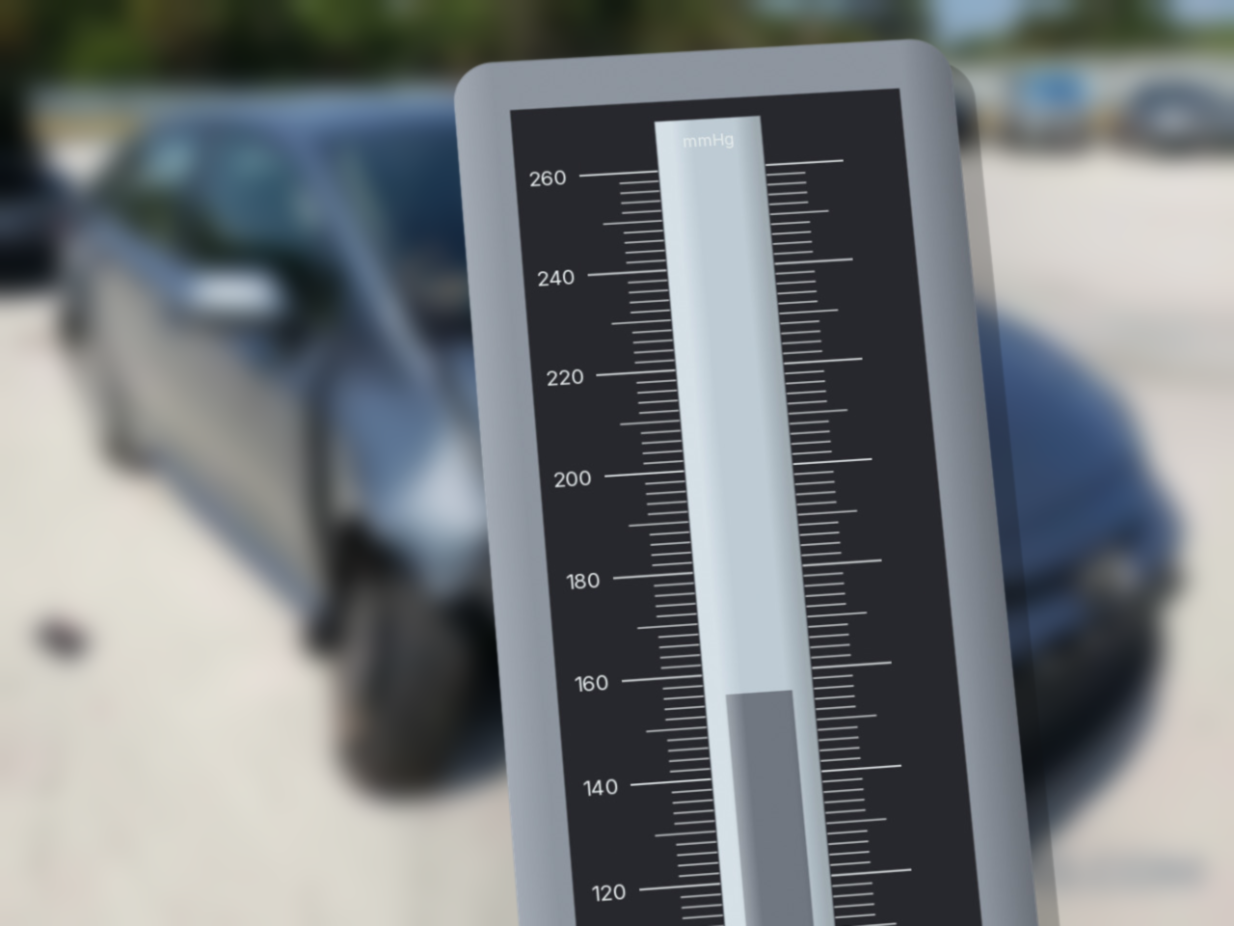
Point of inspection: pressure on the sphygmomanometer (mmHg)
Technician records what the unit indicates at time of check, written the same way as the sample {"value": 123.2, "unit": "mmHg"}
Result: {"value": 156, "unit": "mmHg"}
